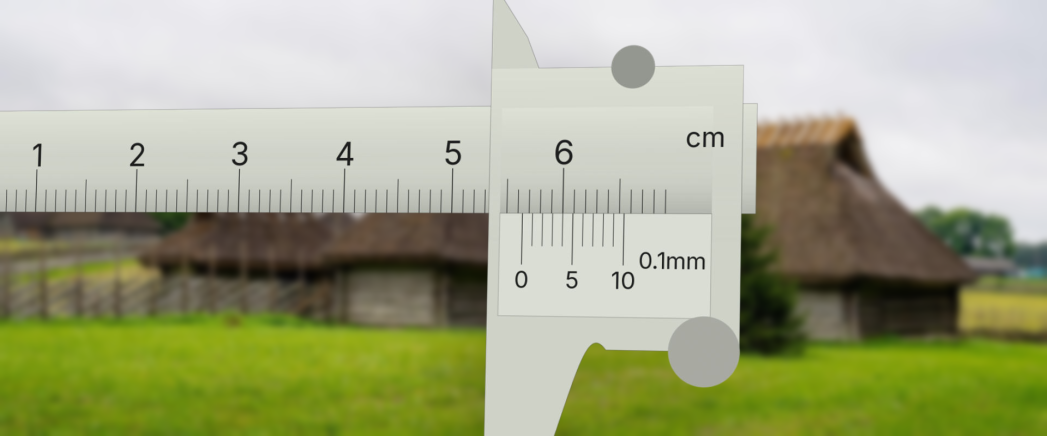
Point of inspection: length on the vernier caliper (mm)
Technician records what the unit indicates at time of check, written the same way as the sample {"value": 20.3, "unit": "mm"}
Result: {"value": 56.4, "unit": "mm"}
